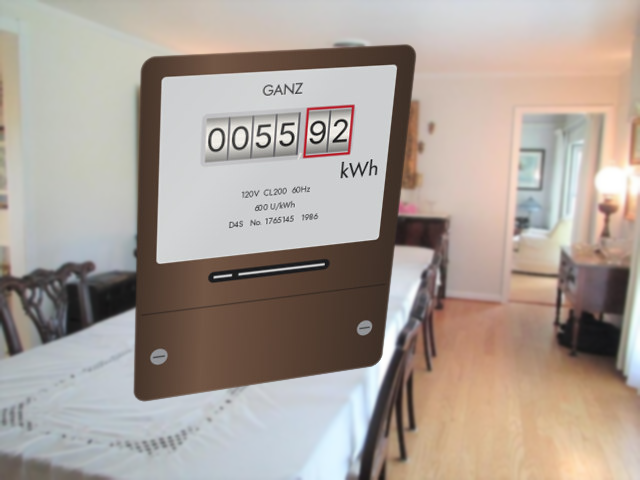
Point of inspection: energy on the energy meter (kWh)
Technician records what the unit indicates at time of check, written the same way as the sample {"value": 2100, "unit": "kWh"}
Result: {"value": 55.92, "unit": "kWh"}
